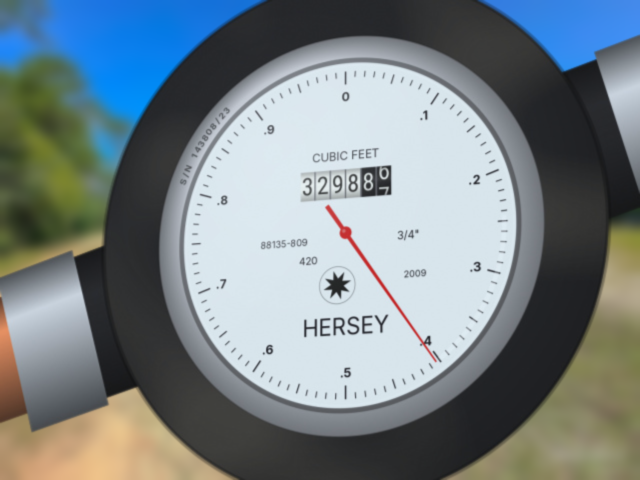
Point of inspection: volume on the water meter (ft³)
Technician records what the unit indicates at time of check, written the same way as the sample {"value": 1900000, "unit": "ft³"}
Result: {"value": 329886.40, "unit": "ft³"}
